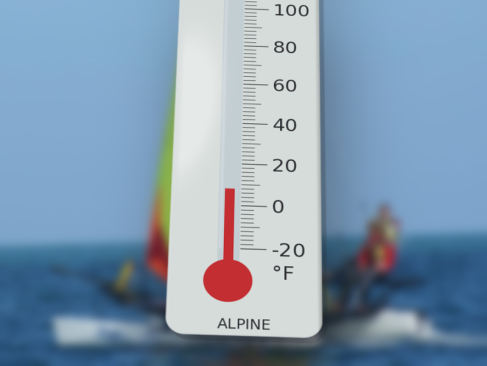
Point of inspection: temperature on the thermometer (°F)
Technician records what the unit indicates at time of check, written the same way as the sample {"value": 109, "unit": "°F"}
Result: {"value": 8, "unit": "°F"}
